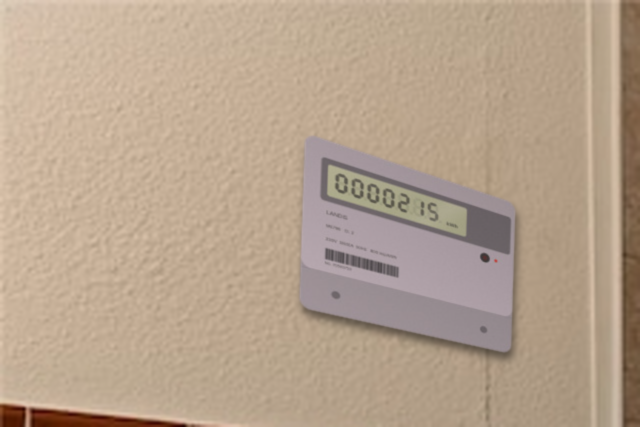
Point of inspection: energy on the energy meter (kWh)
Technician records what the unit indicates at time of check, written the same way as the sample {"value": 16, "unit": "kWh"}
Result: {"value": 215, "unit": "kWh"}
